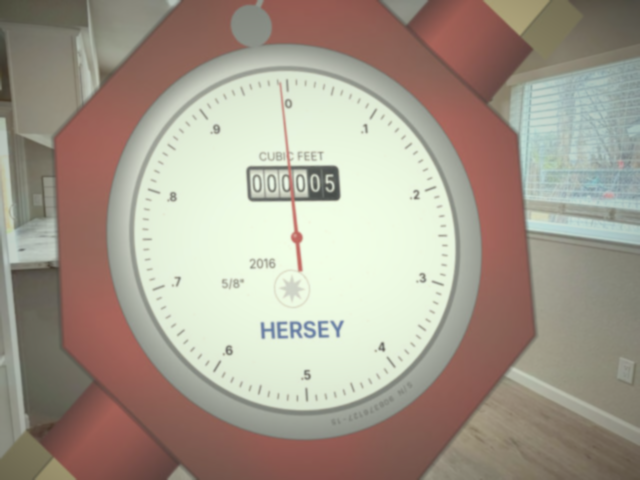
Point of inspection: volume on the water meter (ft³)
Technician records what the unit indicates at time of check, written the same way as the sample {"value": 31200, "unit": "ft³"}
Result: {"value": 4.99, "unit": "ft³"}
